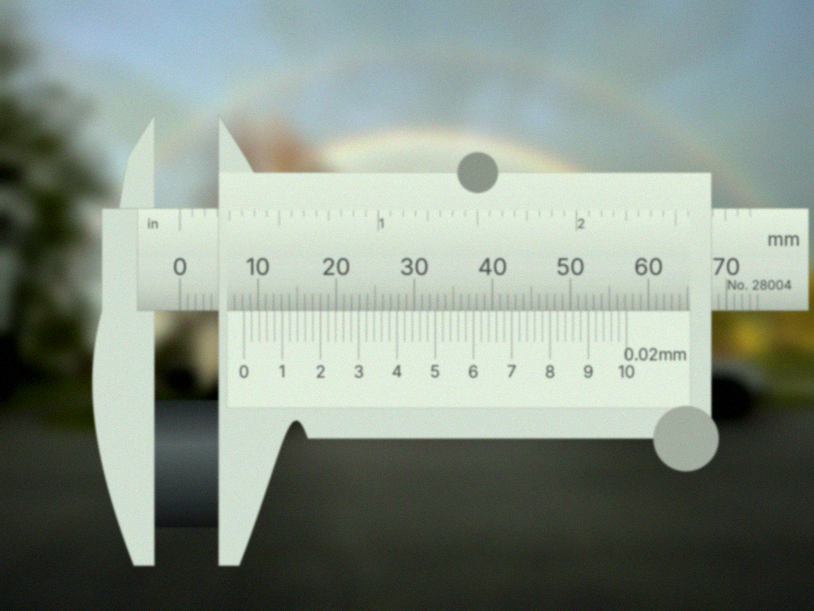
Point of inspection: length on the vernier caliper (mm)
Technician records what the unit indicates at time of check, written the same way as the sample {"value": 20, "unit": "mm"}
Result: {"value": 8.2, "unit": "mm"}
